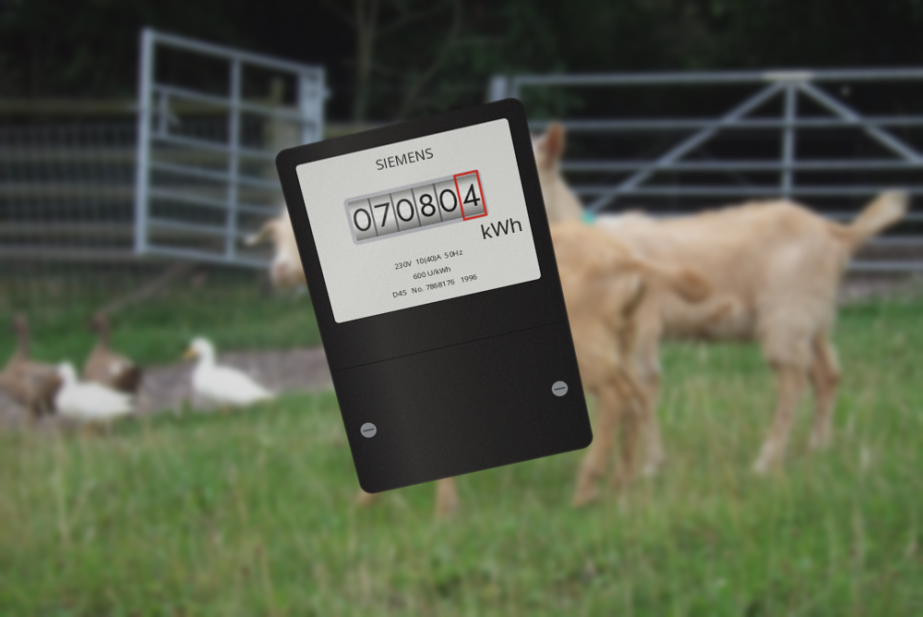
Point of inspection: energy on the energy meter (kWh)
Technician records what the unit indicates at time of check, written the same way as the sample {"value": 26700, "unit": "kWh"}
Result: {"value": 7080.4, "unit": "kWh"}
